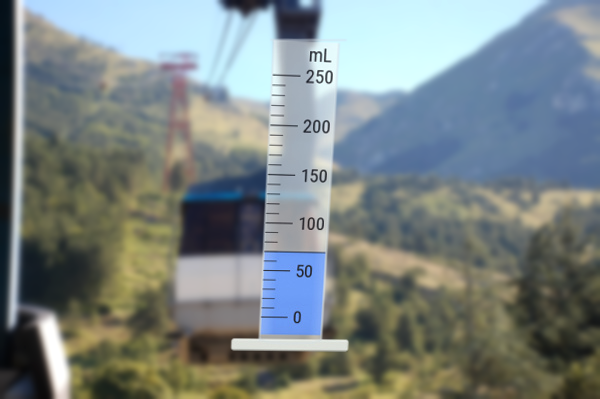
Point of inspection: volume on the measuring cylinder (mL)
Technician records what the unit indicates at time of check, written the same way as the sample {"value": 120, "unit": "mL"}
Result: {"value": 70, "unit": "mL"}
